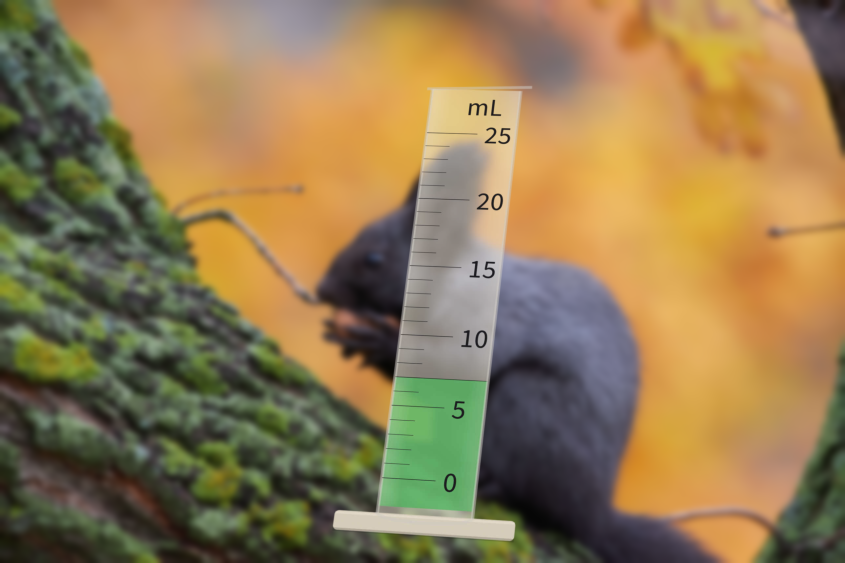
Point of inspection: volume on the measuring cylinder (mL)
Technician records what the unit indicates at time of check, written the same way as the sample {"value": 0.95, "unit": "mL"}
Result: {"value": 7, "unit": "mL"}
